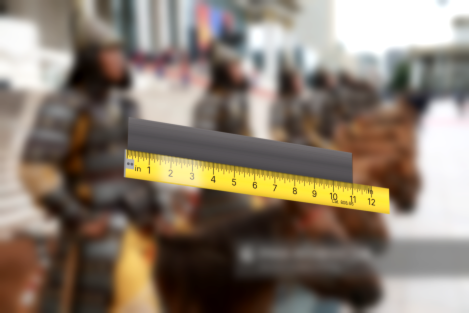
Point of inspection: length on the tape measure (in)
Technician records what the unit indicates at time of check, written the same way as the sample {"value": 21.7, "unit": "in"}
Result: {"value": 11, "unit": "in"}
